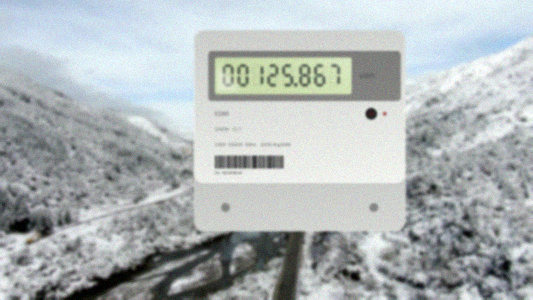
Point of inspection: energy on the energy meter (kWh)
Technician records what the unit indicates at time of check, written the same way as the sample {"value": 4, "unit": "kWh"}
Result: {"value": 125.867, "unit": "kWh"}
